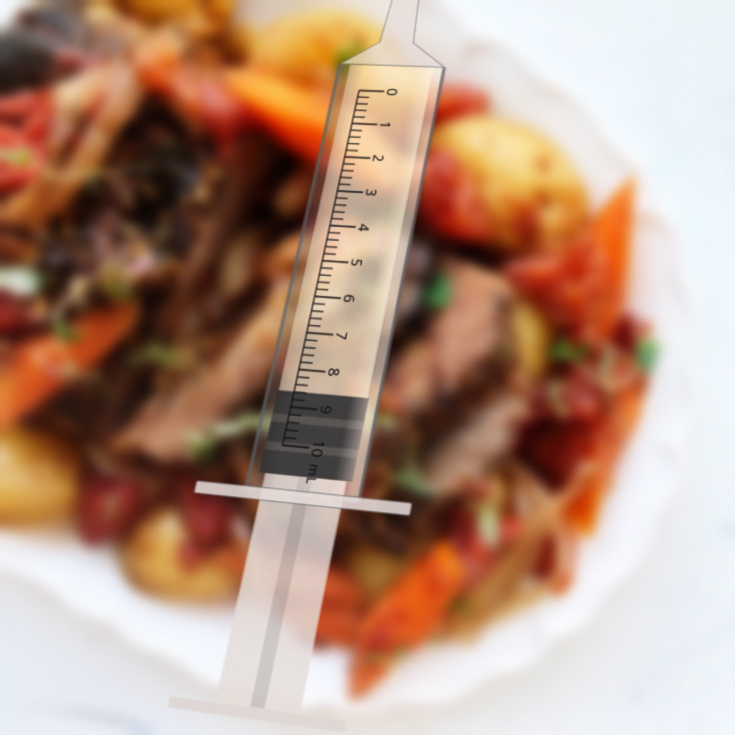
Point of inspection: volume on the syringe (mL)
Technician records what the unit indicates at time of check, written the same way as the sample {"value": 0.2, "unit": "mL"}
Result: {"value": 8.6, "unit": "mL"}
